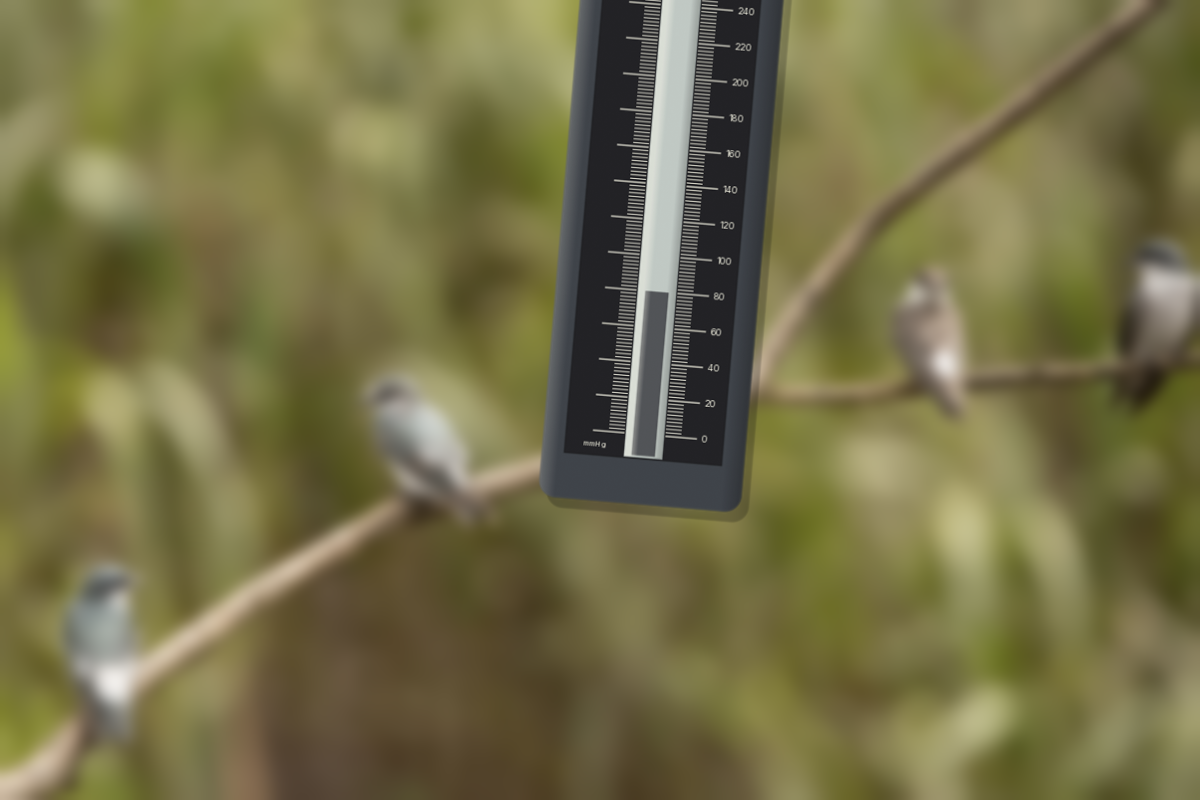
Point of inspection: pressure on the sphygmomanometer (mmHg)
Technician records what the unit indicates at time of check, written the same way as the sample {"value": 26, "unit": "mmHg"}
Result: {"value": 80, "unit": "mmHg"}
